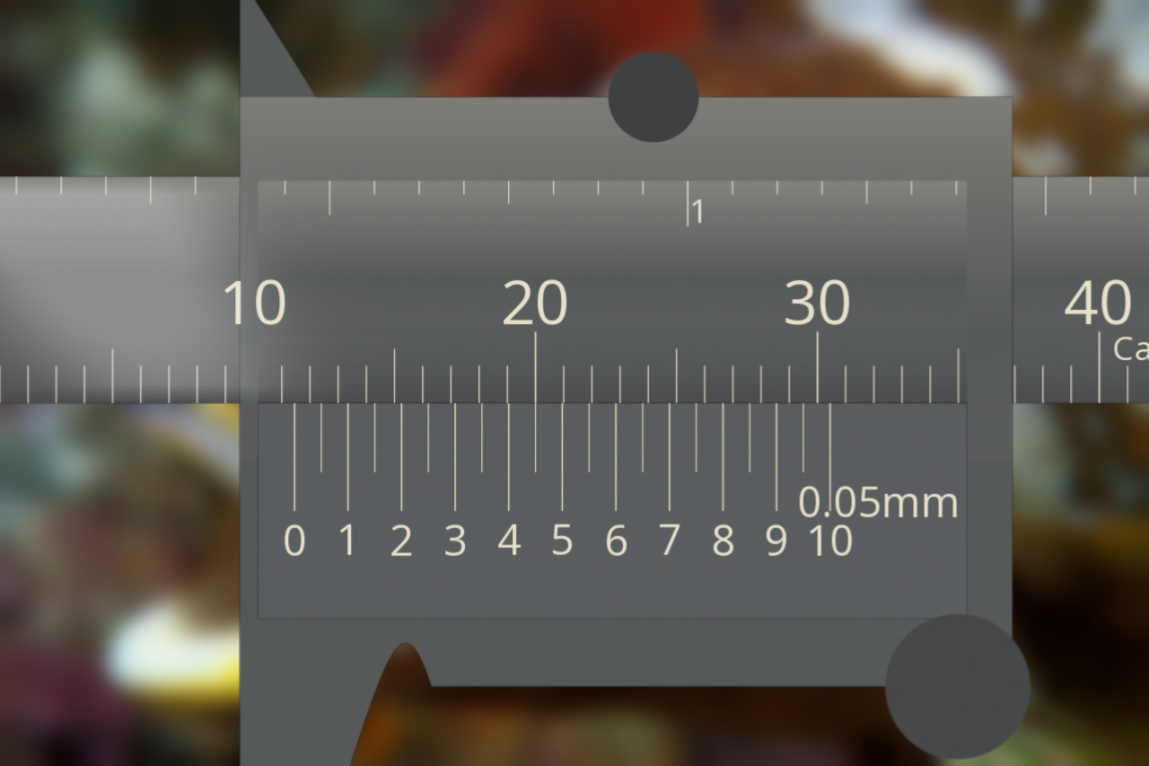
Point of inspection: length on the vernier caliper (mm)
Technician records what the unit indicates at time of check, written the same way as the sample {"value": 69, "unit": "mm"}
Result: {"value": 11.45, "unit": "mm"}
